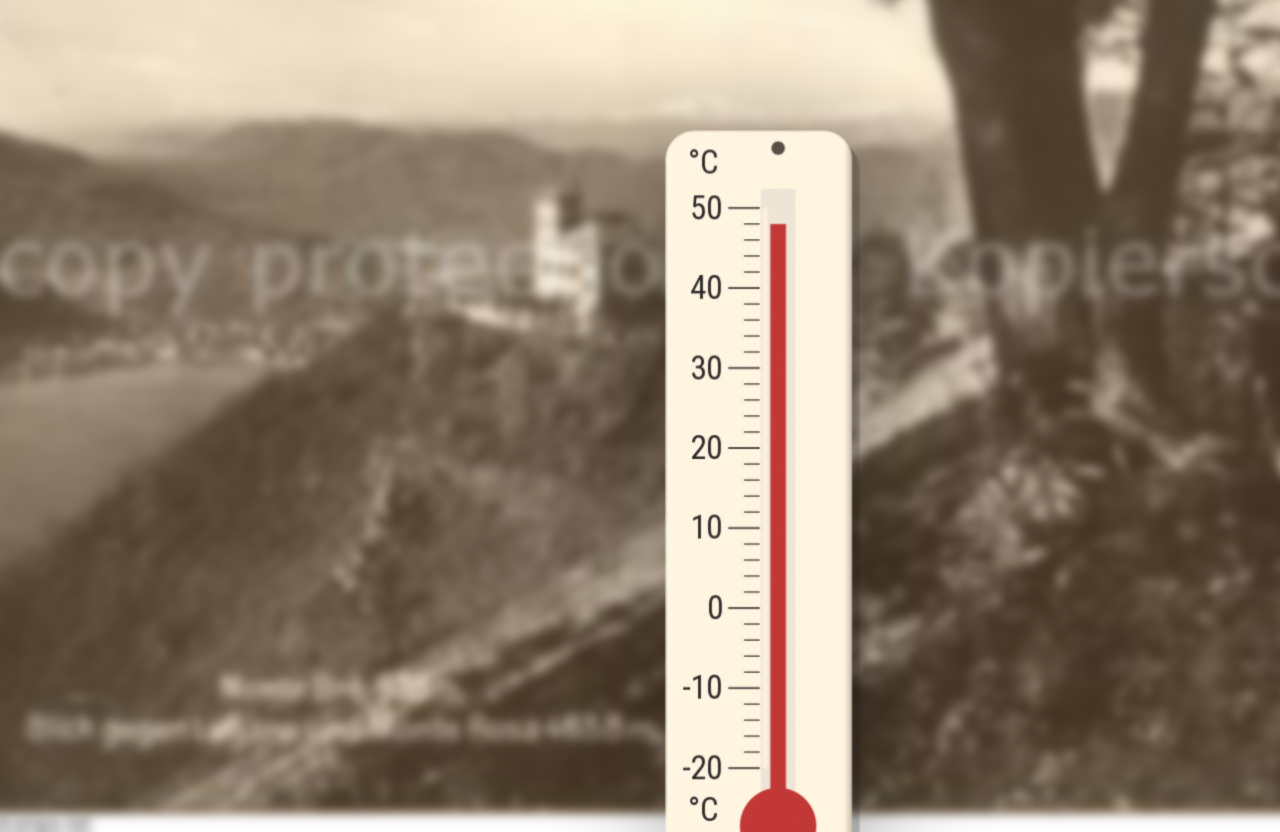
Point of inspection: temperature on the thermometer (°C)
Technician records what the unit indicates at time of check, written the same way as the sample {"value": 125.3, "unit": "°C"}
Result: {"value": 48, "unit": "°C"}
